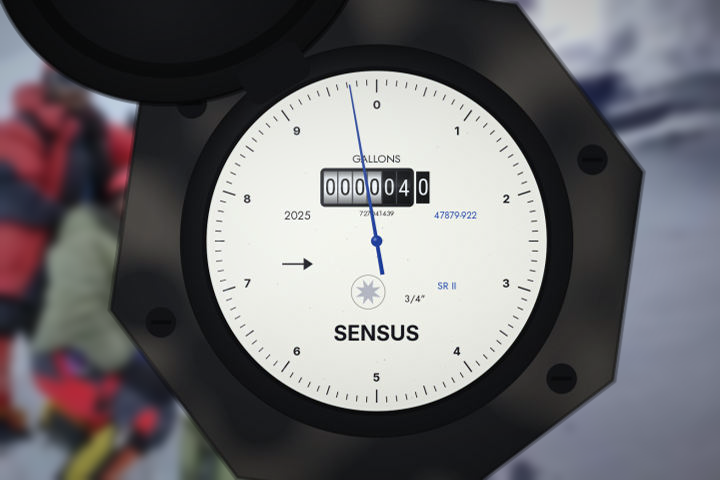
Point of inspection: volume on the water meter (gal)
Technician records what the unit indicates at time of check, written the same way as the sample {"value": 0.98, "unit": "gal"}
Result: {"value": 39.7, "unit": "gal"}
